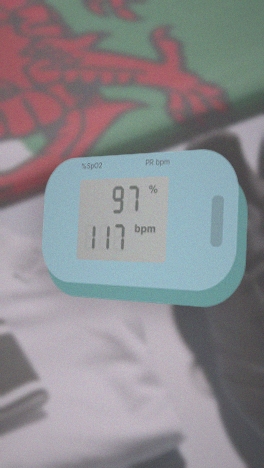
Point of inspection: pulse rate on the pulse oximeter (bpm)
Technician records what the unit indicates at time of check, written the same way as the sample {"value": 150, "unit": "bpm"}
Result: {"value": 117, "unit": "bpm"}
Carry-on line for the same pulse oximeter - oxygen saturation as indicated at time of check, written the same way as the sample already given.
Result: {"value": 97, "unit": "%"}
